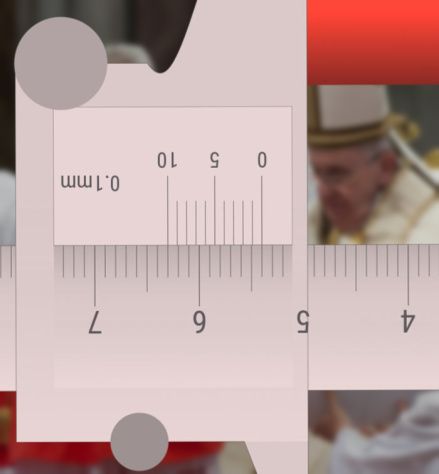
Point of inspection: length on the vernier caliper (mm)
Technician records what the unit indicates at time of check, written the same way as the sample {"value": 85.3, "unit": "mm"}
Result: {"value": 54.0, "unit": "mm"}
